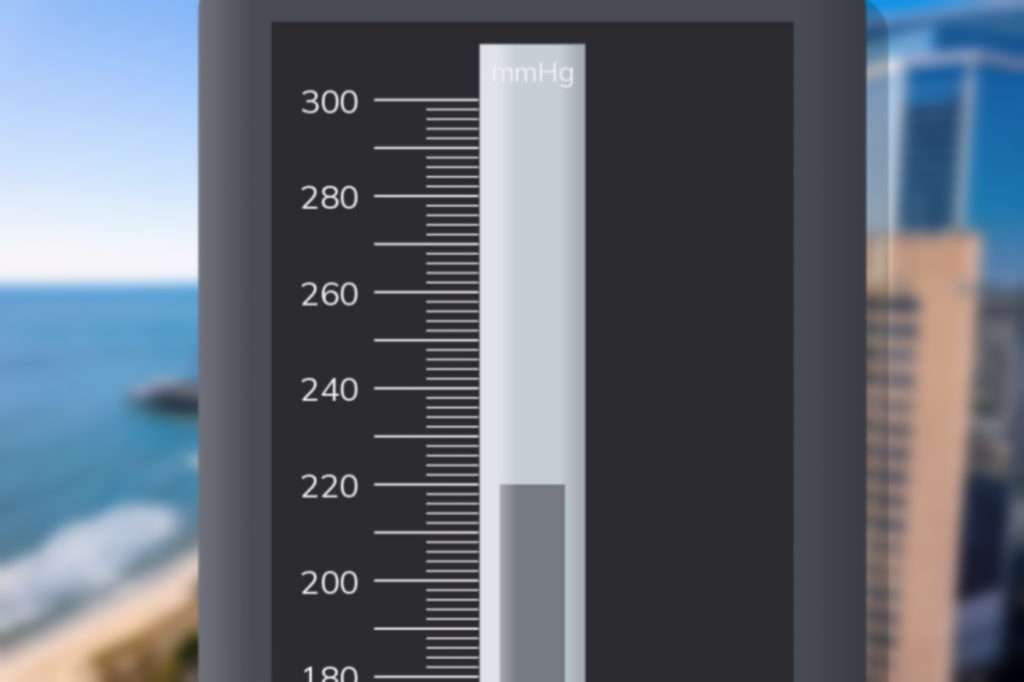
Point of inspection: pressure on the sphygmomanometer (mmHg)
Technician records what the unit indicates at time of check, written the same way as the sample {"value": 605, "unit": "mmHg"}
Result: {"value": 220, "unit": "mmHg"}
